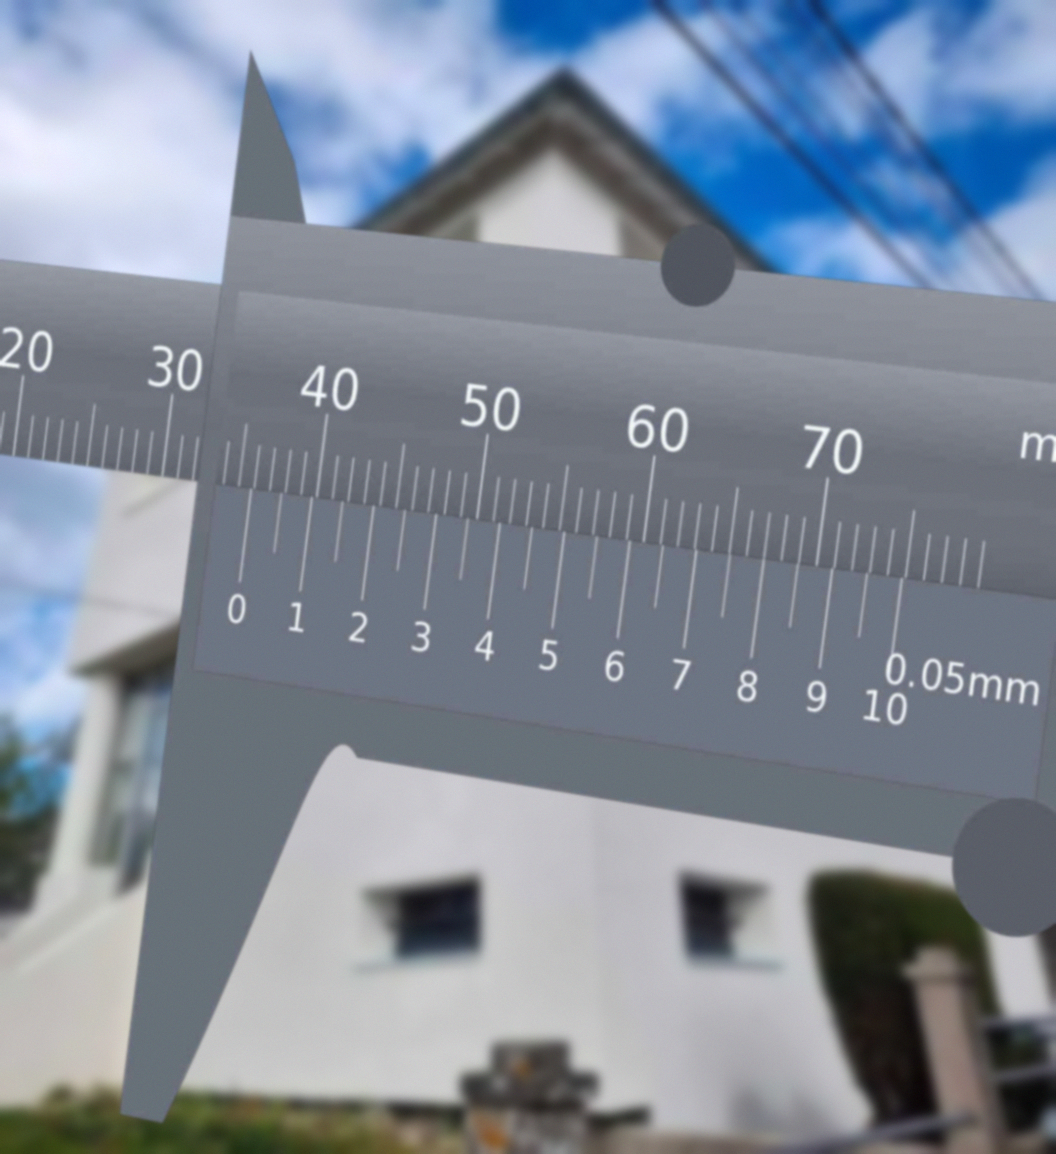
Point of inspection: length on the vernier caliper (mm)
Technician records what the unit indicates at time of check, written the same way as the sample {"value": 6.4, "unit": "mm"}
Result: {"value": 35.8, "unit": "mm"}
